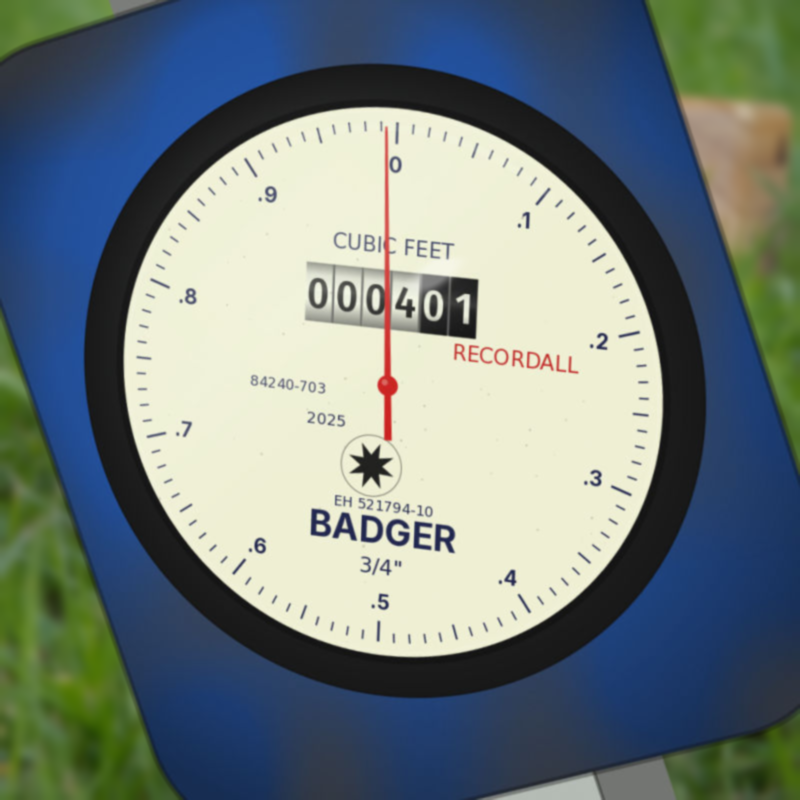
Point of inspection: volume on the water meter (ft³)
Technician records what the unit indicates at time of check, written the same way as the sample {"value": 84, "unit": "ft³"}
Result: {"value": 400.99, "unit": "ft³"}
